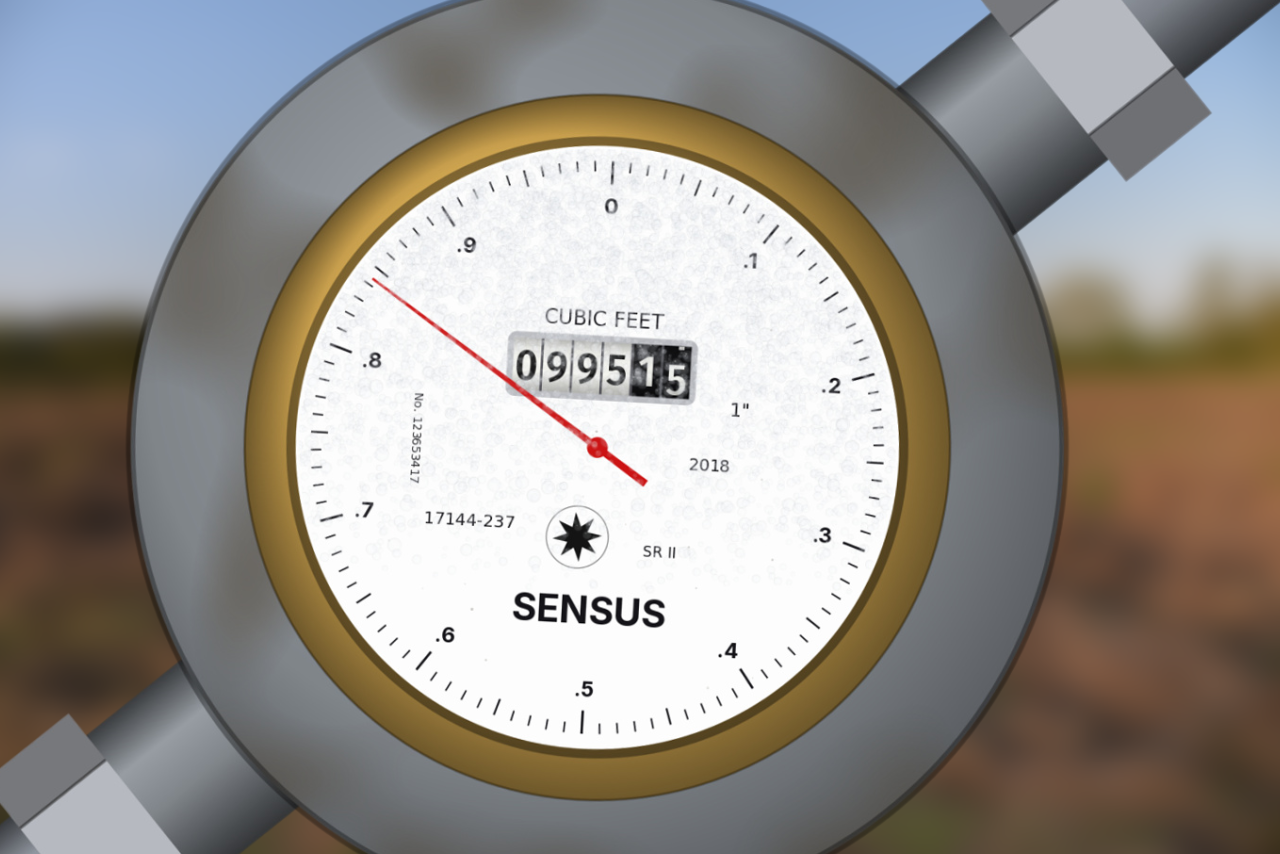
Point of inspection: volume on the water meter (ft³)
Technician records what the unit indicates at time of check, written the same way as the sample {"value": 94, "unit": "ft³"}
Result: {"value": 99514.84, "unit": "ft³"}
